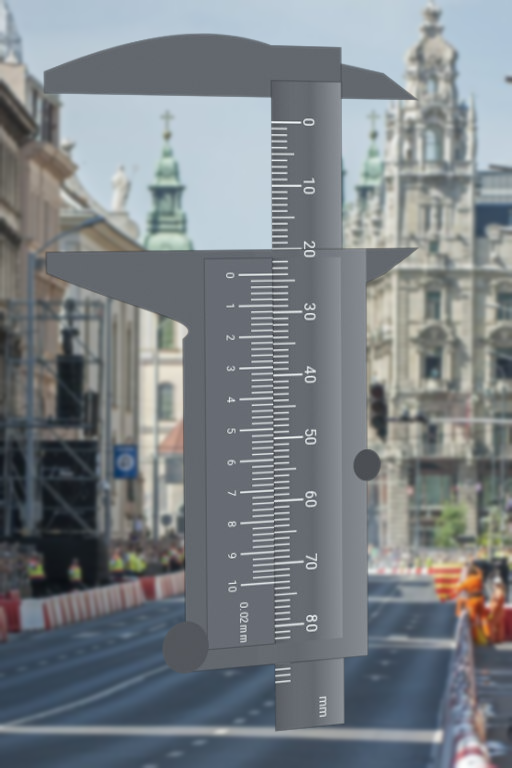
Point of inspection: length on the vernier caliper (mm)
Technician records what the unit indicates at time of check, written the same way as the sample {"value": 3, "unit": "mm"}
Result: {"value": 24.0, "unit": "mm"}
